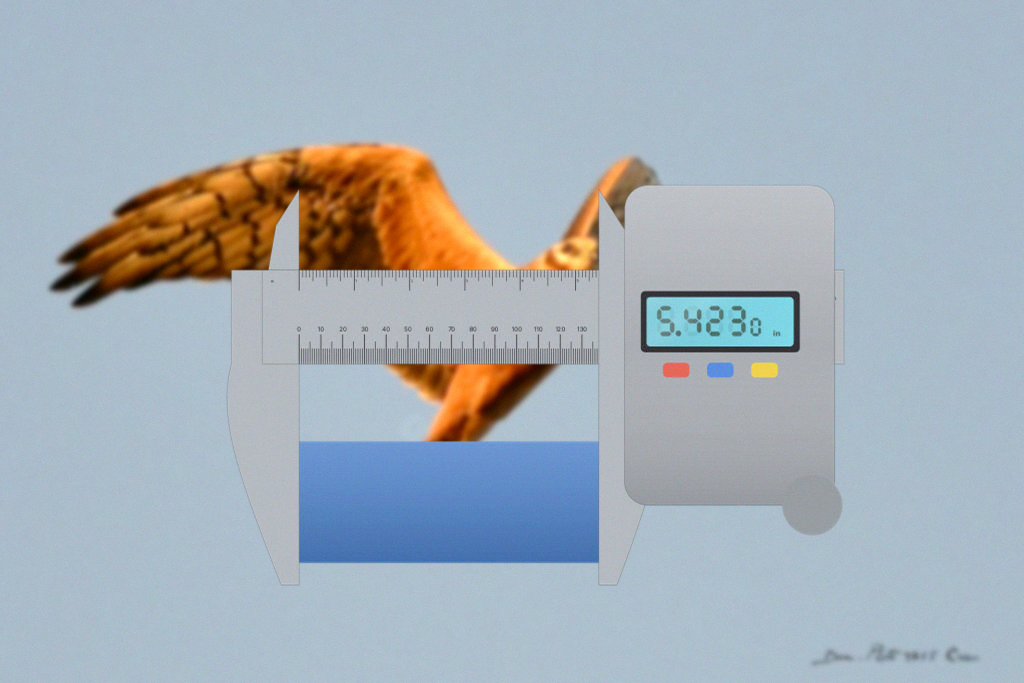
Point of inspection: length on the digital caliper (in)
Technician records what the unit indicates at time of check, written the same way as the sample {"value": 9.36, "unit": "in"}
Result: {"value": 5.4230, "unit": "in"}
